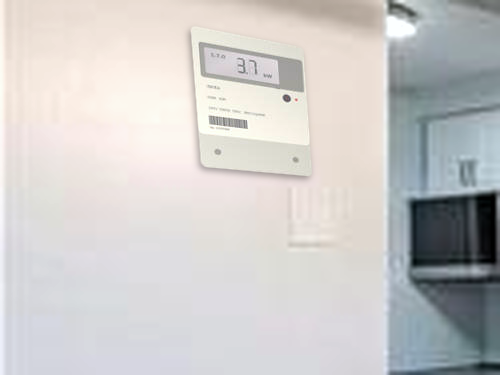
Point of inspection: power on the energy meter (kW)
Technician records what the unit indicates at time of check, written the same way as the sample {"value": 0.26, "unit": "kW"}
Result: {"value": 3.7, "unit": "kW"}
